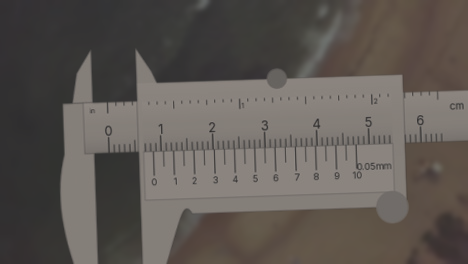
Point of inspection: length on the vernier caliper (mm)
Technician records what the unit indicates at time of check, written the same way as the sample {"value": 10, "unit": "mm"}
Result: {"value": 8.5, "unit": "mm"}
